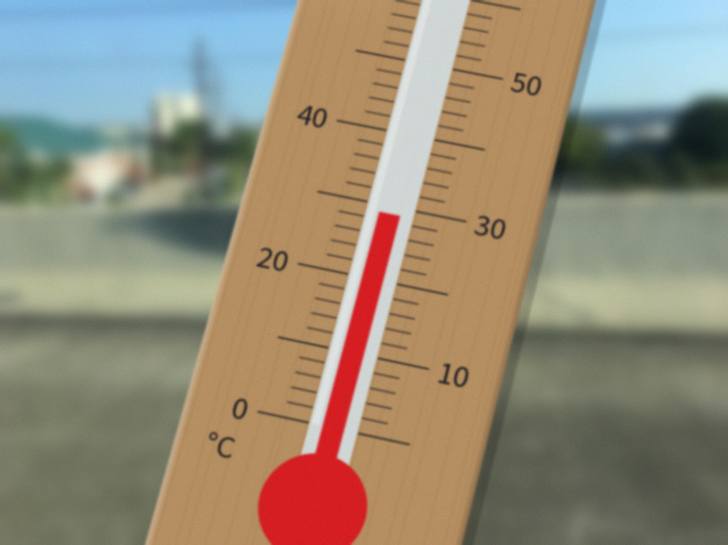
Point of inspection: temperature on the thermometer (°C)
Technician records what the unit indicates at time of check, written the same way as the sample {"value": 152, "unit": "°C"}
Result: {"value": 29, "unit": "°C"}
